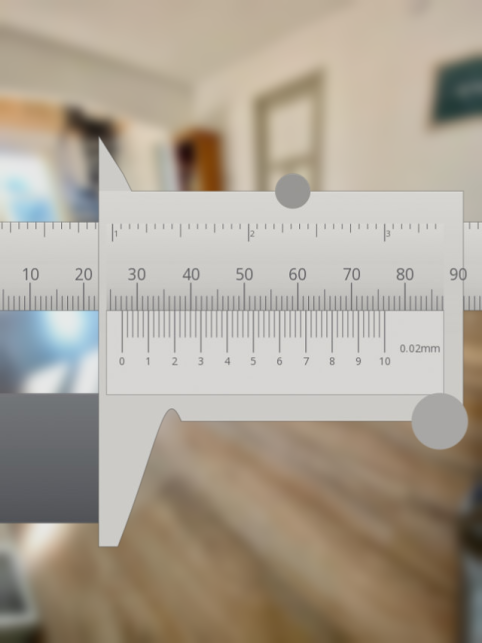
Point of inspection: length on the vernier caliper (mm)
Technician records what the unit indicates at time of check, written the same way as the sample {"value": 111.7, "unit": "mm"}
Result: {"value": 27.2, "unit": "mm"}
